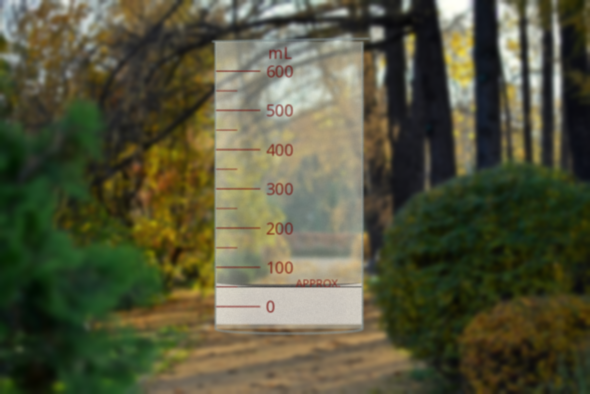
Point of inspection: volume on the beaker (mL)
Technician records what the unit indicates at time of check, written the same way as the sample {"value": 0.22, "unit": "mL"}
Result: {"value": 50, "unit": "mL"}
